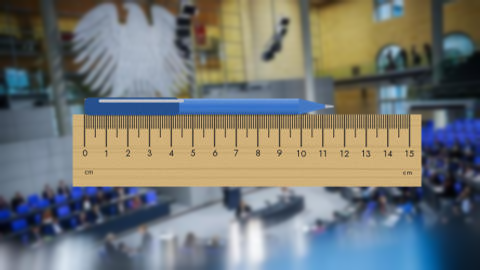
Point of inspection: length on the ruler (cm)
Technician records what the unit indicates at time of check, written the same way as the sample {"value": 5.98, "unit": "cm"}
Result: {"value": 11.5, "unit": "cm"}
